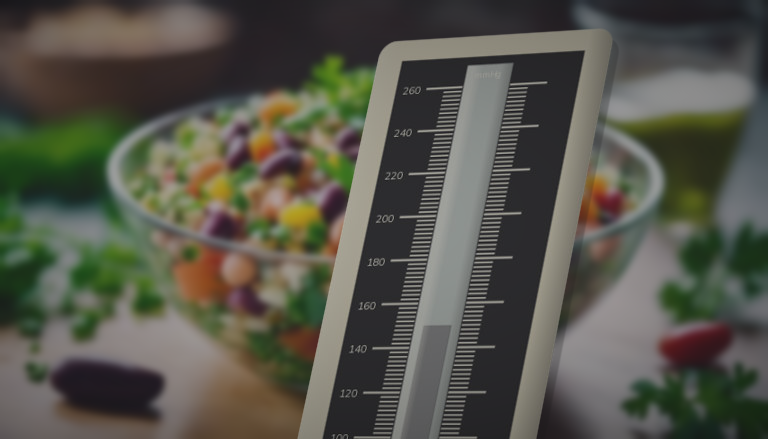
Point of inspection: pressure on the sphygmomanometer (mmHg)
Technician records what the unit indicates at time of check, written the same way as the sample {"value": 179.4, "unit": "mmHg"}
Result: {"value": 150, "unit": "mmHg"}
